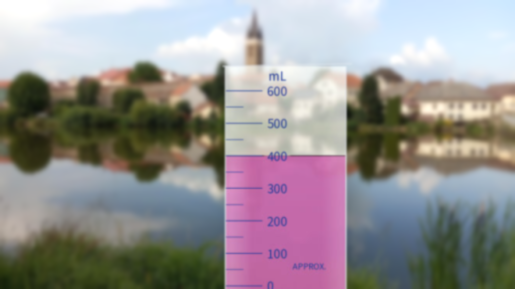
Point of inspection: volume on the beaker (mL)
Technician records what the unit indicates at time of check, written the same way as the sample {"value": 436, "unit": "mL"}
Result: {"value": 400, "unit": "mL"}
